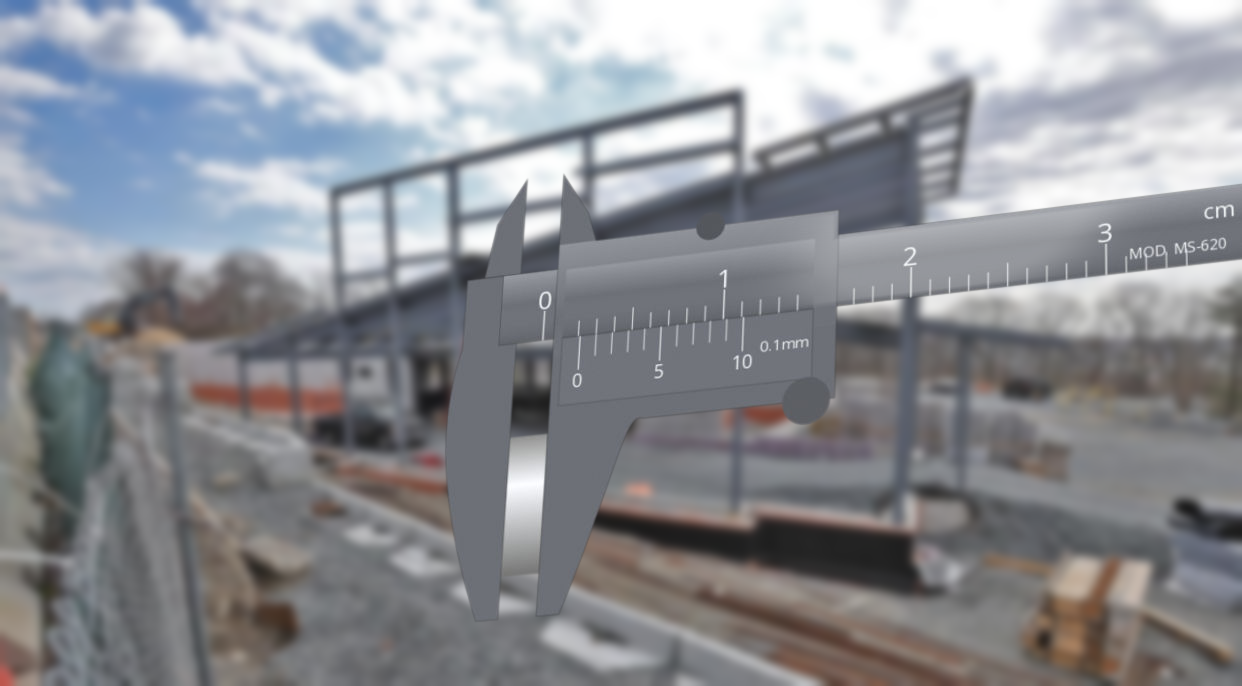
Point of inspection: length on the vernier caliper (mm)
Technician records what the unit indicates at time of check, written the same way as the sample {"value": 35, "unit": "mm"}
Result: {"value": 2.1, "unit": "mm"}
